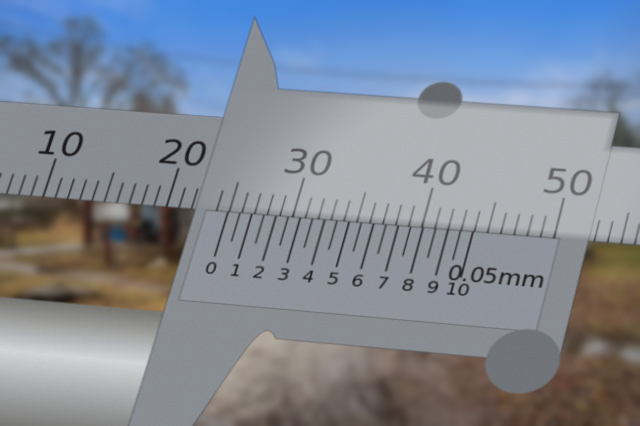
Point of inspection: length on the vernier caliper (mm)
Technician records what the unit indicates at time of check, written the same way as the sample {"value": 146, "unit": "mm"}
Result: {"value": 24.9, "unit": "mm"}
